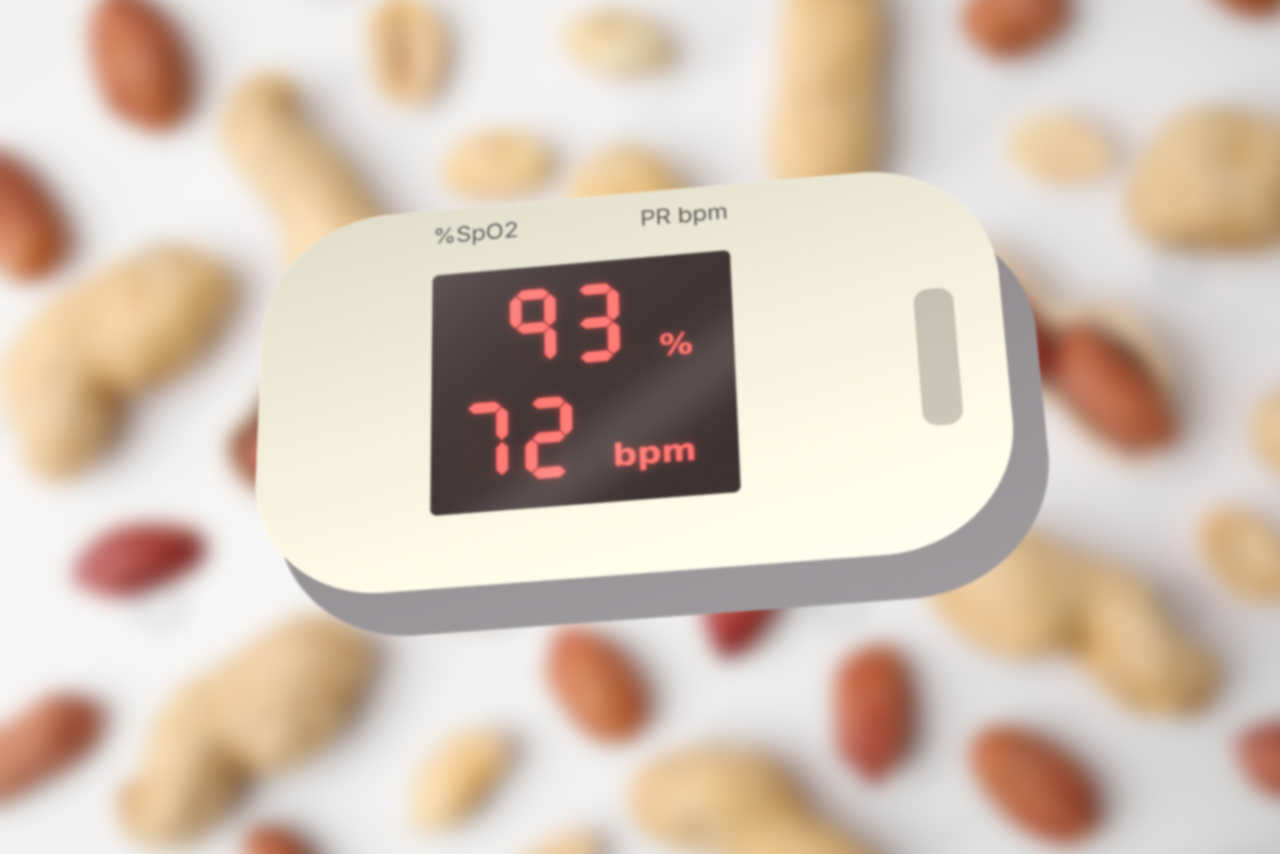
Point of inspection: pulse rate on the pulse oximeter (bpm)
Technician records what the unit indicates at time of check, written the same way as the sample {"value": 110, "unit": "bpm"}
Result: {"value": 72, "unit": "bpm"}
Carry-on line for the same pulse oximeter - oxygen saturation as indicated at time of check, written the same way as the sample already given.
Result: {"value": 93, "unit": "%"}
